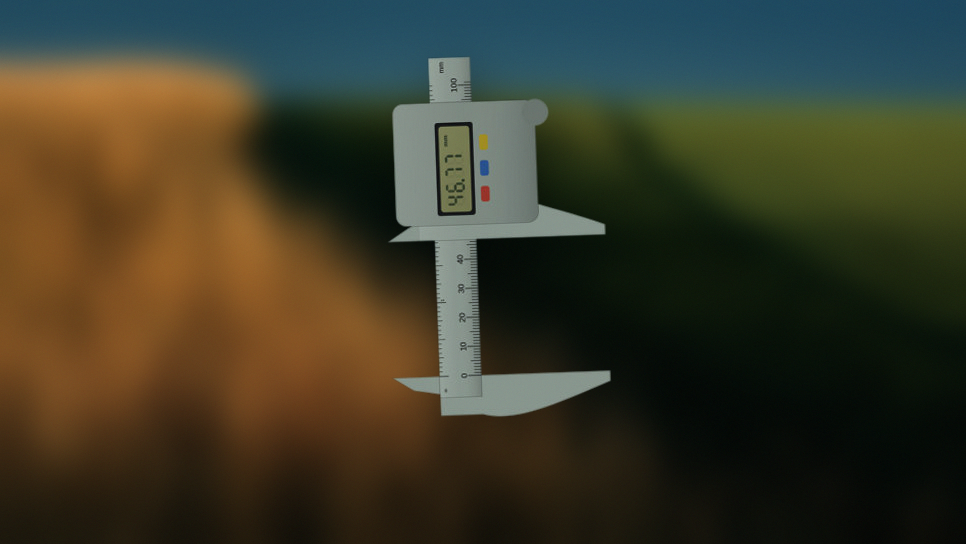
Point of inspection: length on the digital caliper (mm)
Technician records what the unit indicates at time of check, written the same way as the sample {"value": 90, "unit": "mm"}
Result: {"value": 46.77, "unit": "mm"}
